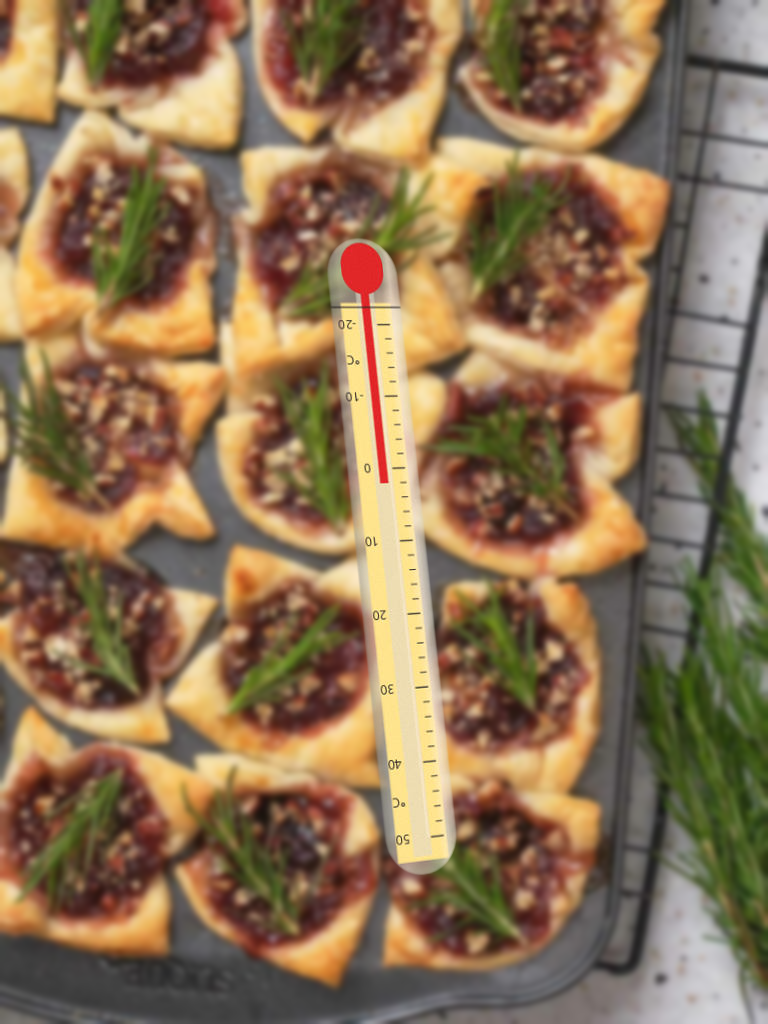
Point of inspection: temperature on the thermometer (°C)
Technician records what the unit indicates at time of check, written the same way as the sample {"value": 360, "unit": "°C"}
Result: {"value": 2, "unit": "°C"}
